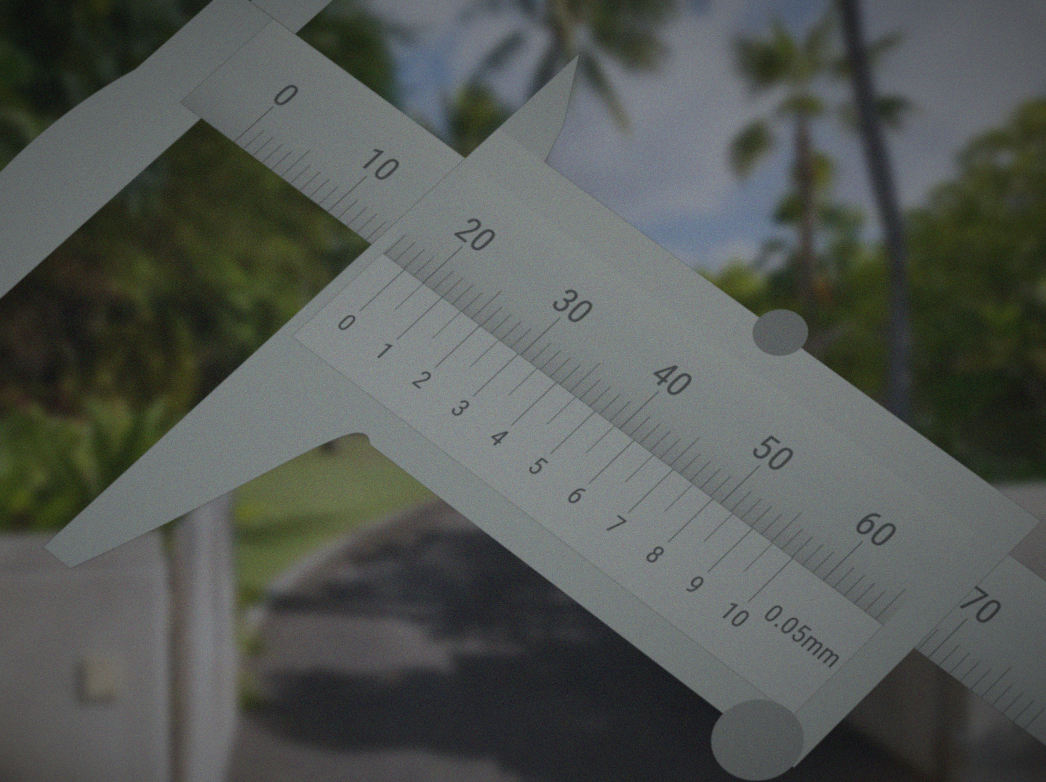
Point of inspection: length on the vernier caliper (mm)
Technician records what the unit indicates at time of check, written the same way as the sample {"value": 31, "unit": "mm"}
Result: {"value": 18.1, "unit": "mm"}
